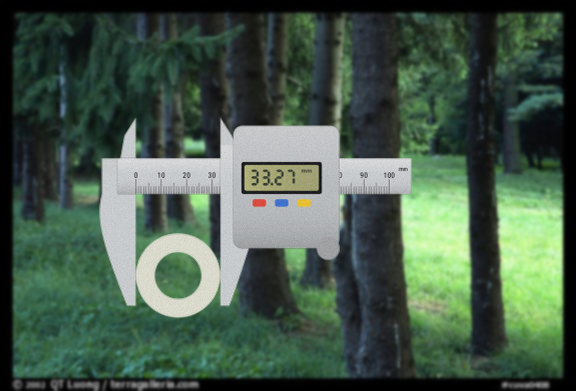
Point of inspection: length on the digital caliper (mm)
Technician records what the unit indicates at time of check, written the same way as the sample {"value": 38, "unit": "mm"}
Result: {"value": 33.27, "unit": "mm"}
